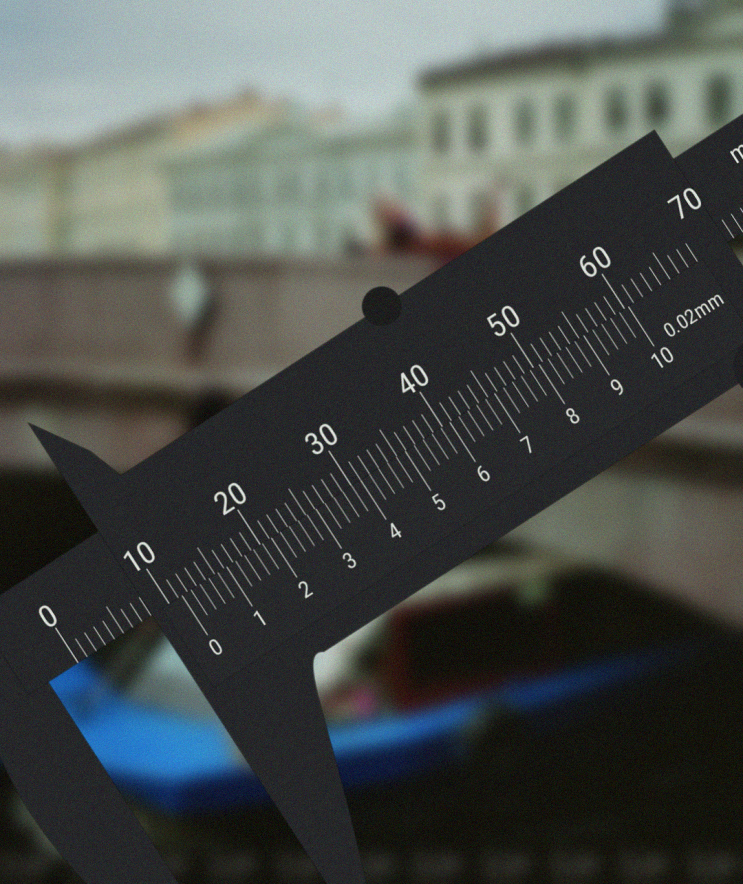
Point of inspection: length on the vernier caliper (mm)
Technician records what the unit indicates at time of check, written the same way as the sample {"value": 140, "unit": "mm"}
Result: {"value": 11.4, "unit": "mm"}
